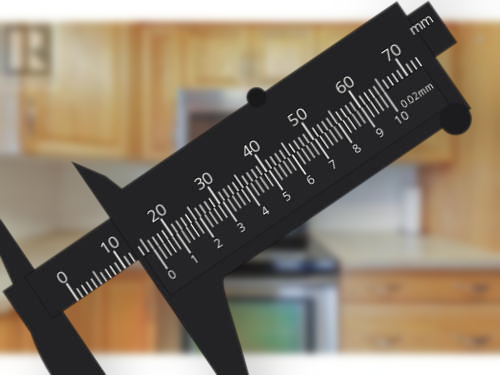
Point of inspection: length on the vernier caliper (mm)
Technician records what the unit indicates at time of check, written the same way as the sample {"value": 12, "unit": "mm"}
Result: {"value": 16.0, "unit": "mm"}
